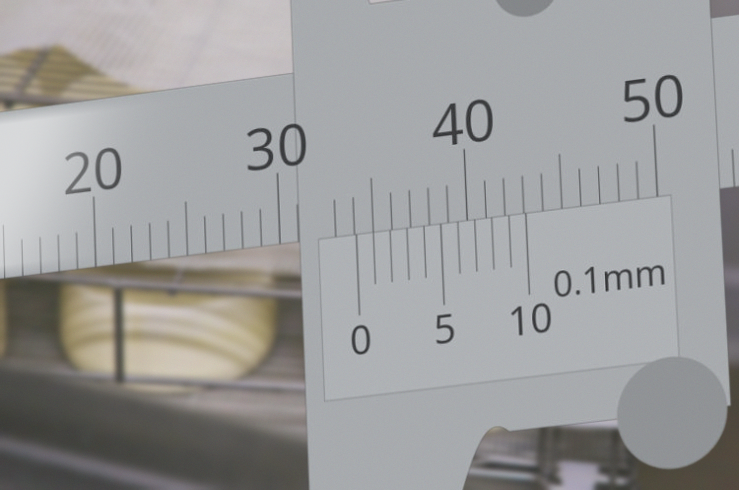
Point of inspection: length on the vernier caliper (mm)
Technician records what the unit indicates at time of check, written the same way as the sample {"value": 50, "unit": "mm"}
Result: {"value": 34.1, "unit": "mm"}
